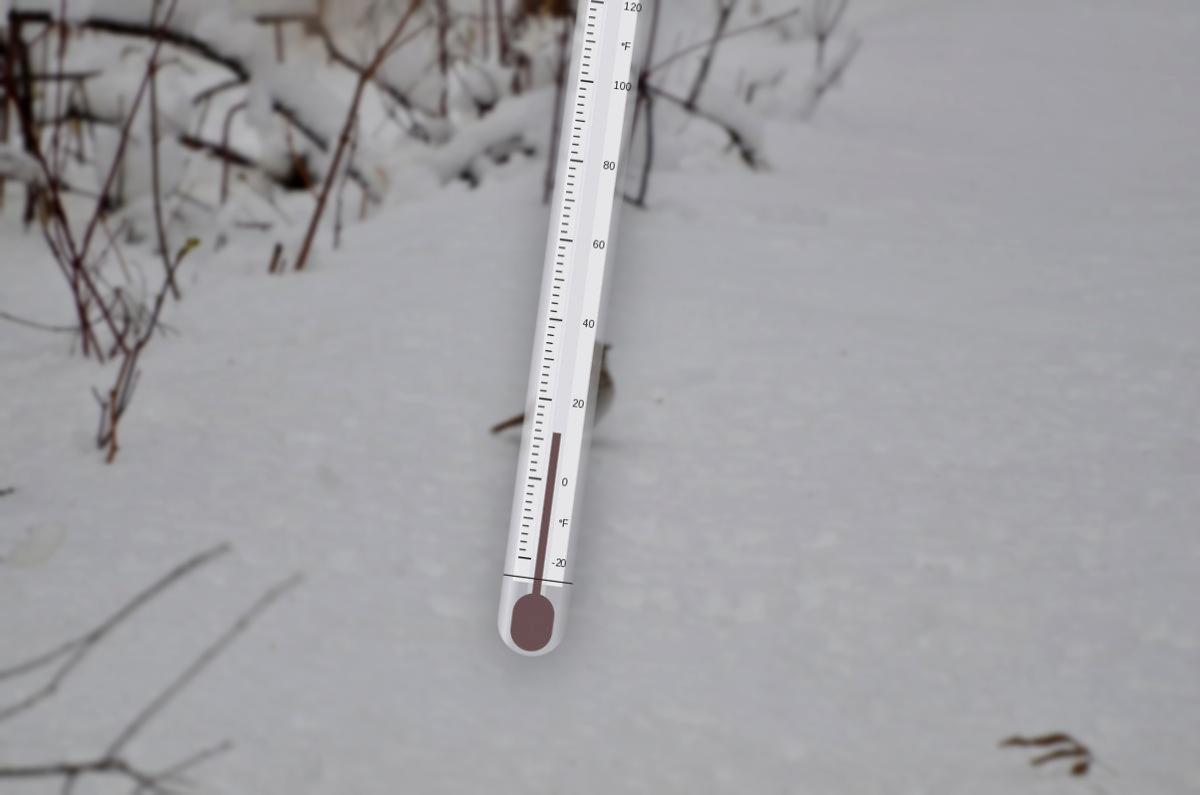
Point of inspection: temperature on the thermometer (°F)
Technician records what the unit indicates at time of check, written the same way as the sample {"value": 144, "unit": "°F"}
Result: {"value": 12, "unit": "°F"}
